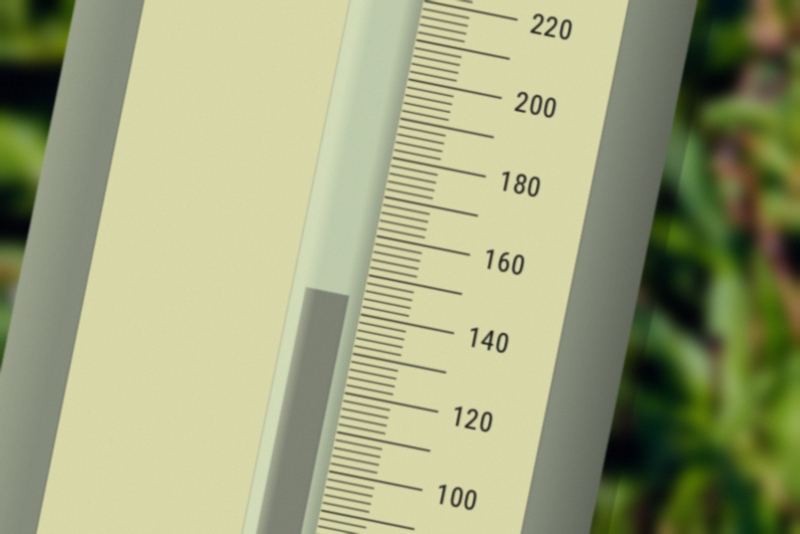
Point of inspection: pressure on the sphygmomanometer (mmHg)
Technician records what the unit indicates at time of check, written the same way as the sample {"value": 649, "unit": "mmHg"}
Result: {"value": 144, "unit": "mmHg"}
